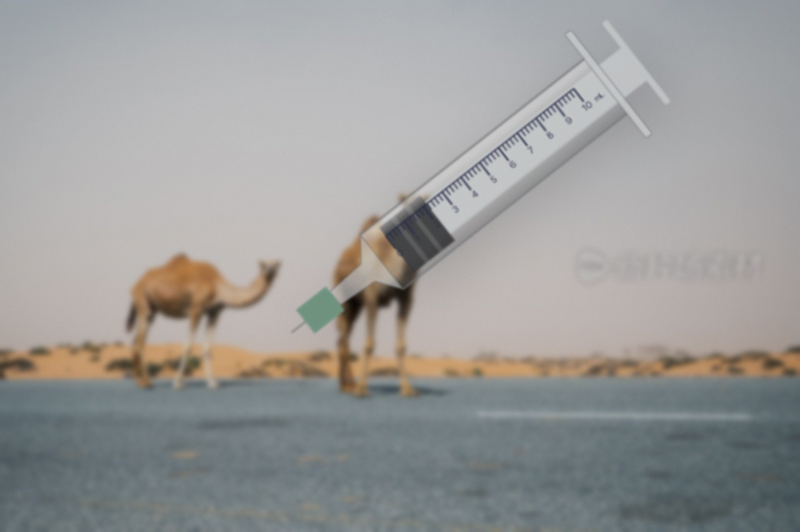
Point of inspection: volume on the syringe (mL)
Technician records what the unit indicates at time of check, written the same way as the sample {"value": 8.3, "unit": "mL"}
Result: {"value": 0, "unit": "mL"}
